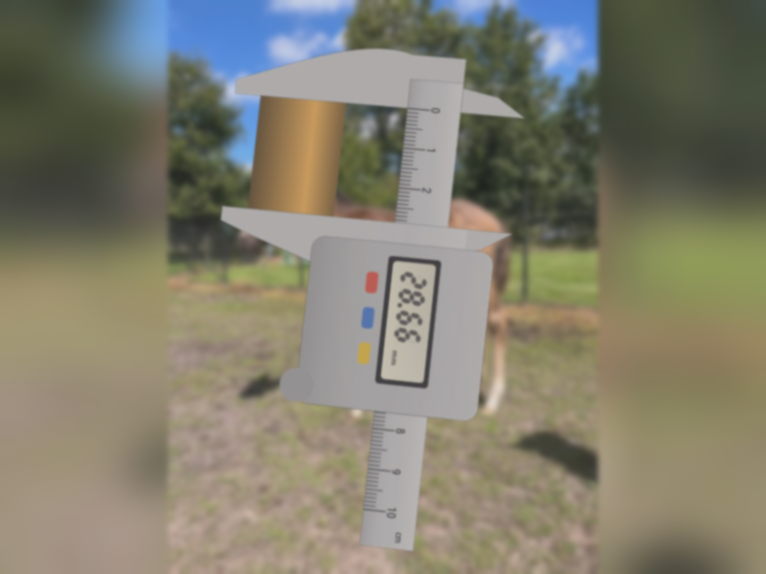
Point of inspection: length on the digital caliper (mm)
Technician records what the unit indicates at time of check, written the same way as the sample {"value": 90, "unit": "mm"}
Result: {"value": 28.66, "unit": "mm"}
